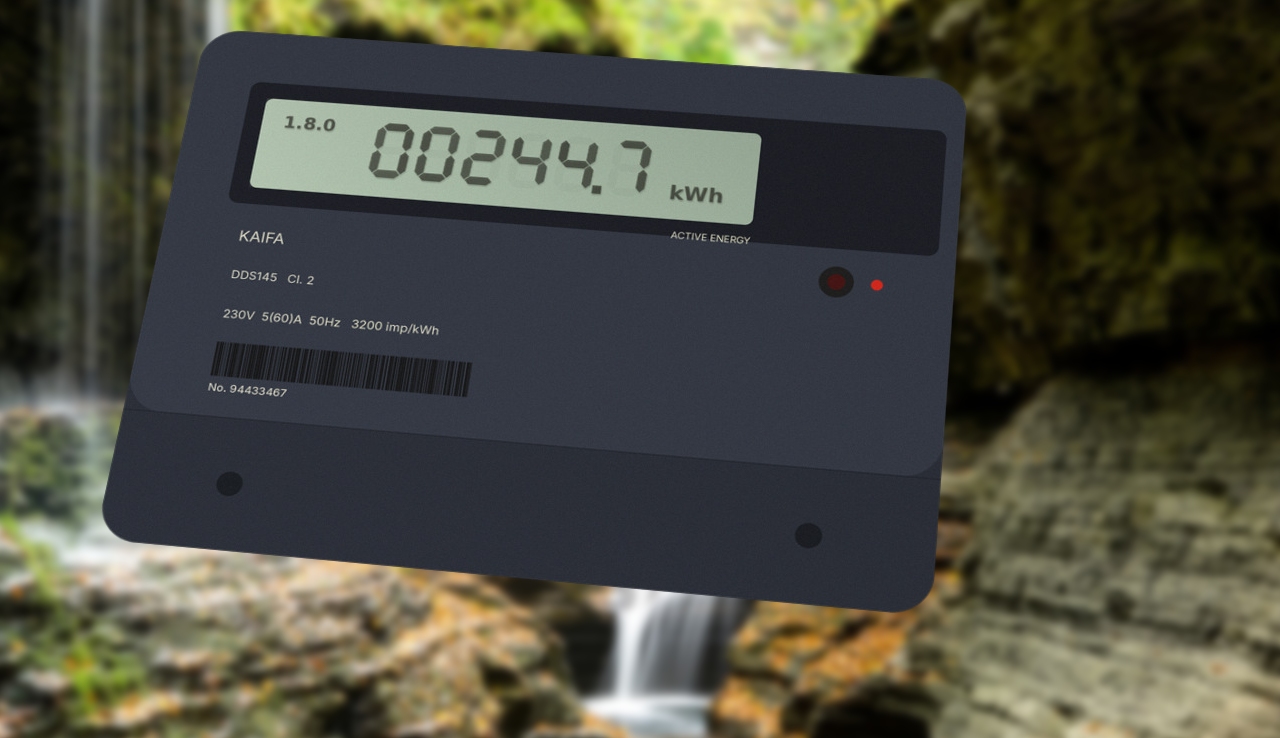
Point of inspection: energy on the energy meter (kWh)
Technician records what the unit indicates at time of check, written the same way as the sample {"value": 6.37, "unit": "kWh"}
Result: {"value": 244.7, "unit": "kWh"}
